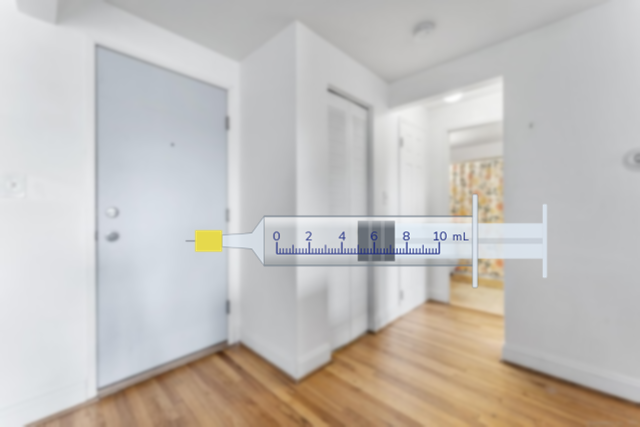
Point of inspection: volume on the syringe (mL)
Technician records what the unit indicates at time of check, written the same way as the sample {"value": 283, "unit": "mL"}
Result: {"value": 5, "unit": "mL"}
